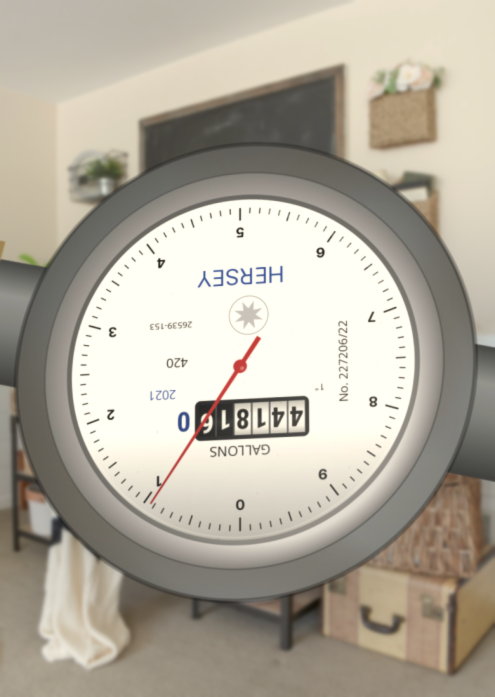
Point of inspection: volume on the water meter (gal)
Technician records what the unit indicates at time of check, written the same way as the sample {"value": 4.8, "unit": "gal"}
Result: {"value": 4418160.9, "unit": "gal"}
